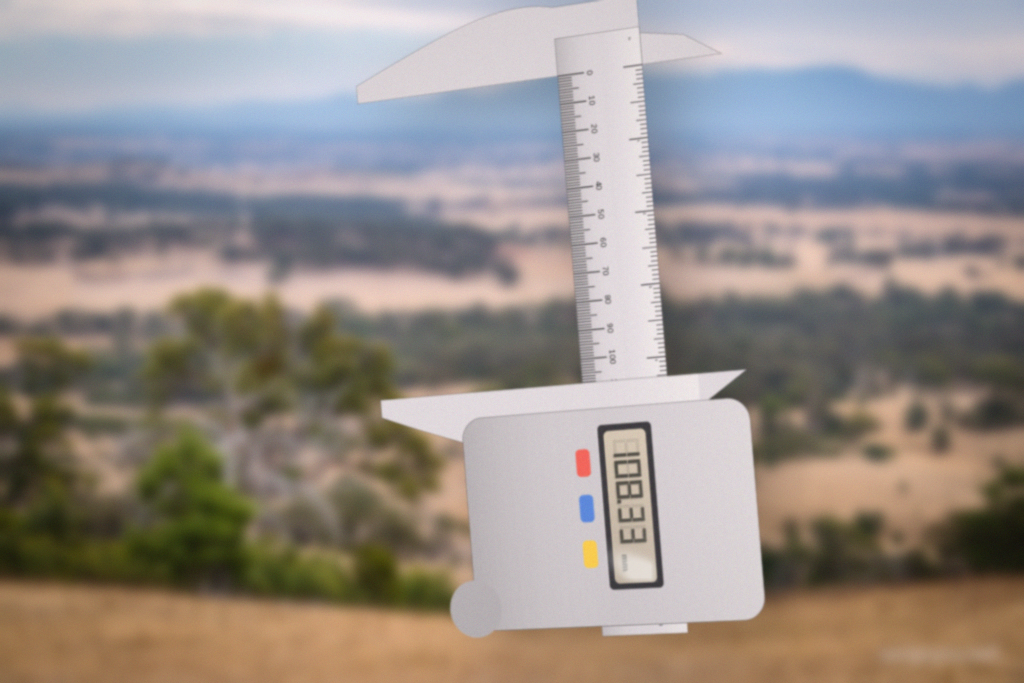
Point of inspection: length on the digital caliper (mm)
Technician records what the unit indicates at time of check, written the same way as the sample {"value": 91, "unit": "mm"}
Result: {"value": 108.33, "unit": "mm"}
